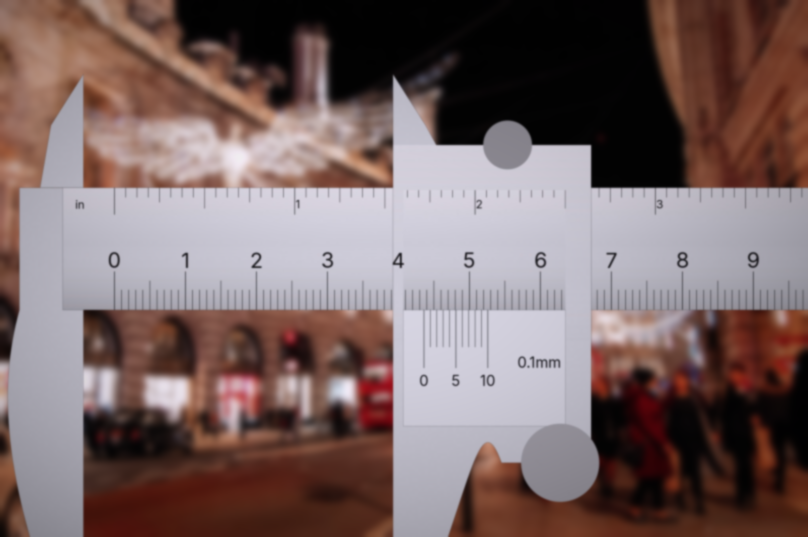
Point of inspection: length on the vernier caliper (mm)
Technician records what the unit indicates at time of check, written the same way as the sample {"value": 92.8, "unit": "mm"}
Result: {"value": 43.6, "unit": "mm"}
